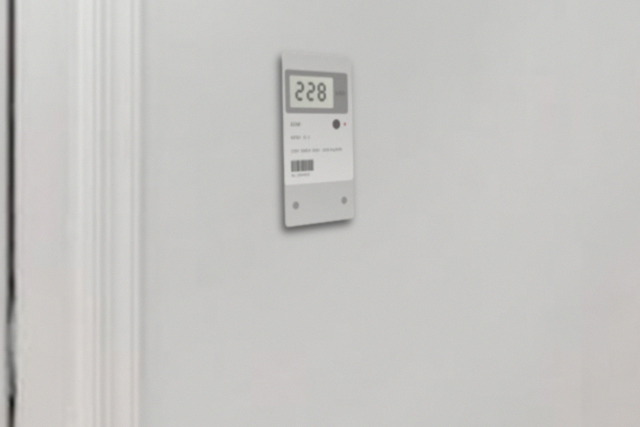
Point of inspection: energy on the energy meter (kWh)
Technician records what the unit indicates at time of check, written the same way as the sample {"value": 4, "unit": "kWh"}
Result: {"value": 228, "unit": "kWh"}
